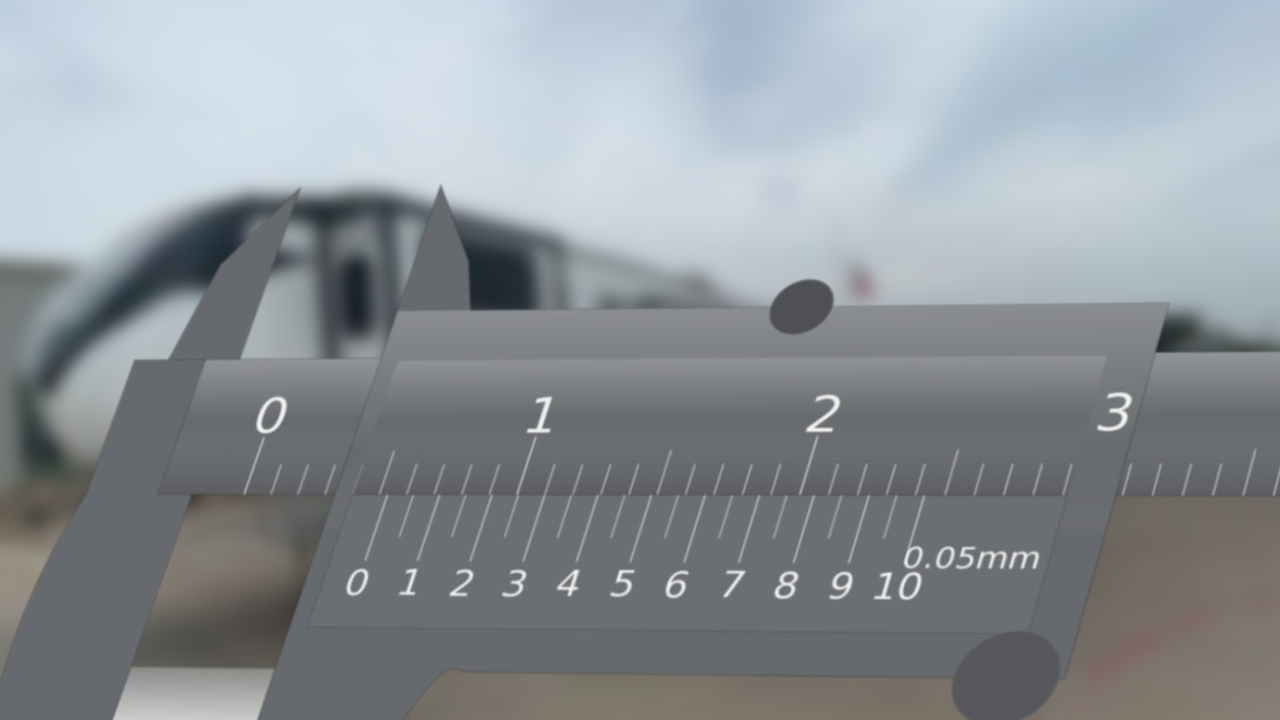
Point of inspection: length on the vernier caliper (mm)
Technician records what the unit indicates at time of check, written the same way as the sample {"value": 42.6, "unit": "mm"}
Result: {"value": 5.3, "unit": "mm"}
